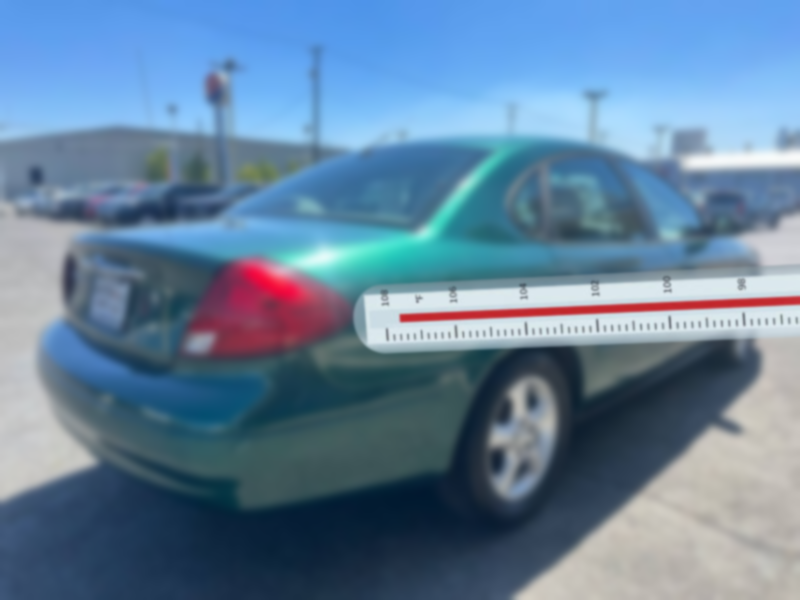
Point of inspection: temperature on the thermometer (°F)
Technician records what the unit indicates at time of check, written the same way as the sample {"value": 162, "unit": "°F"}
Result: {"value": 107.6, "unit": "°F"}
